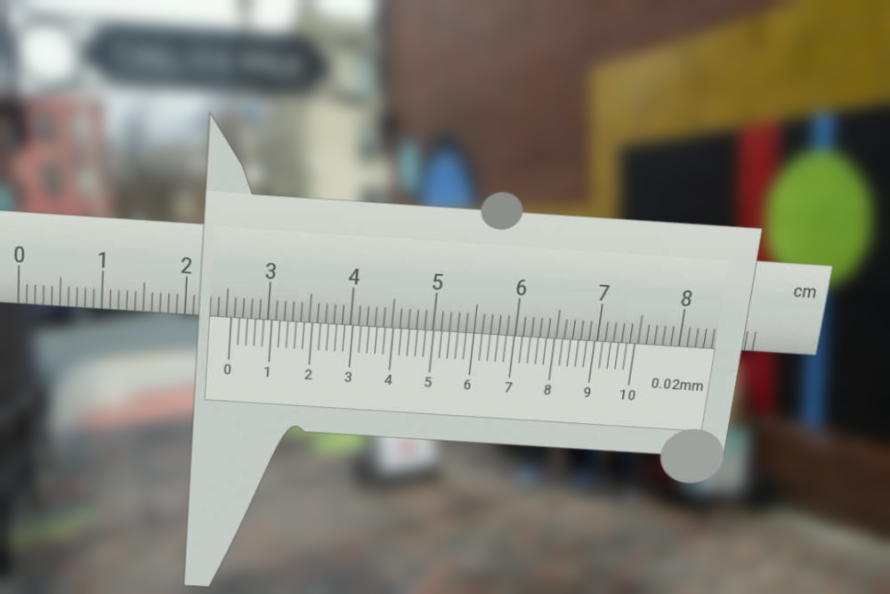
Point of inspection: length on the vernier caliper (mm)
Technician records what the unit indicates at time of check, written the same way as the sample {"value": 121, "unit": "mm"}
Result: {"value": 25.6, "unit": "mm"}
